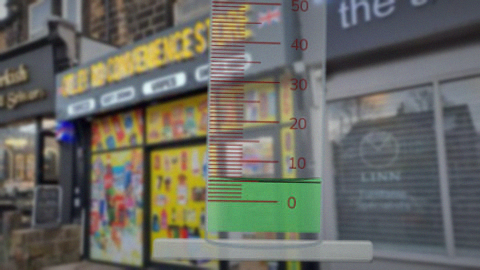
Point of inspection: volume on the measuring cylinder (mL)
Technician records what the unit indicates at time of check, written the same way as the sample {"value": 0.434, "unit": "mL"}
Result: {"value": 5, "unit": "mL"}
